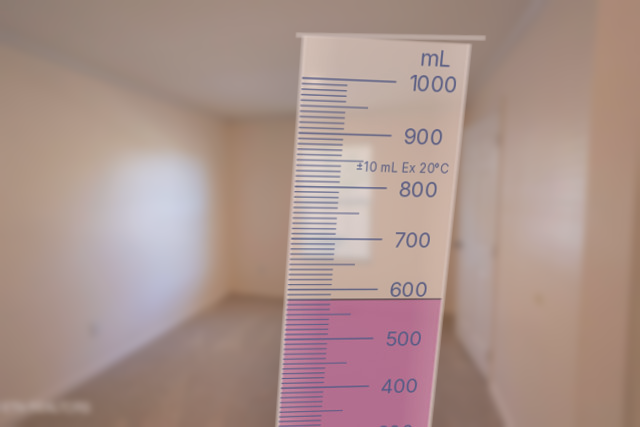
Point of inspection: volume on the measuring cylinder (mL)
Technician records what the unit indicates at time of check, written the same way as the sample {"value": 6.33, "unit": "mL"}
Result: {"value": 580, "unit": "mL"}
